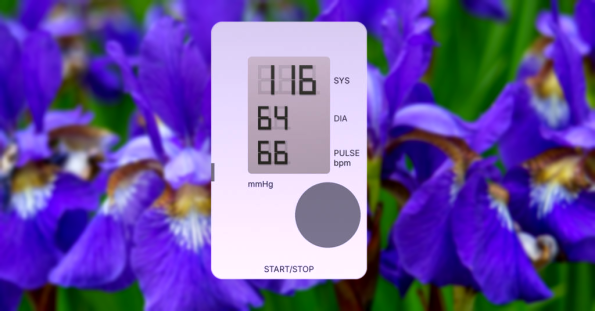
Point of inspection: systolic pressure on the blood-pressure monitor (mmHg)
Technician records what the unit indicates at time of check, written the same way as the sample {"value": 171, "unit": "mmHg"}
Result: {"value": 116, "unit": "mmHg"}
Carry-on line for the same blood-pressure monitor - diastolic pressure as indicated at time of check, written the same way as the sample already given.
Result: {"value": 64, "unit": "mmHg"}
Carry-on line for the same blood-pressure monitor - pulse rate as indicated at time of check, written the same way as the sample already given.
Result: {"value": 66, "unit": "bpm"}
